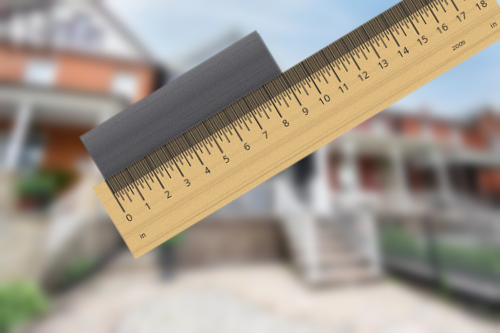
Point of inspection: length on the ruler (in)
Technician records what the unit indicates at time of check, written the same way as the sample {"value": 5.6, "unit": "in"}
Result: {"value": 9, "unit": "in"}
